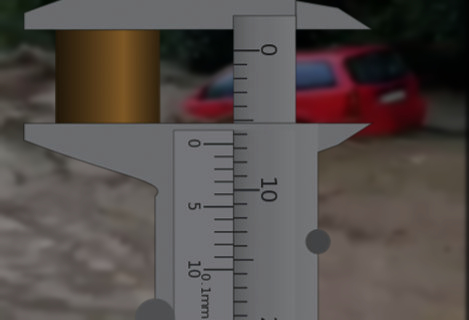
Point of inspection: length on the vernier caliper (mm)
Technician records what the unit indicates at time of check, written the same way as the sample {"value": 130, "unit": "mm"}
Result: {"value": 6.7, "unit": "mm"}
